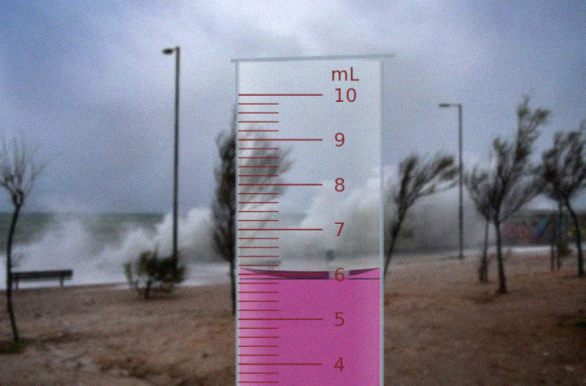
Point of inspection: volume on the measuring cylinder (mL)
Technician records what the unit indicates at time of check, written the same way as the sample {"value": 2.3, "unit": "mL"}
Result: {"value": 5.9, "unit": "mL"}
